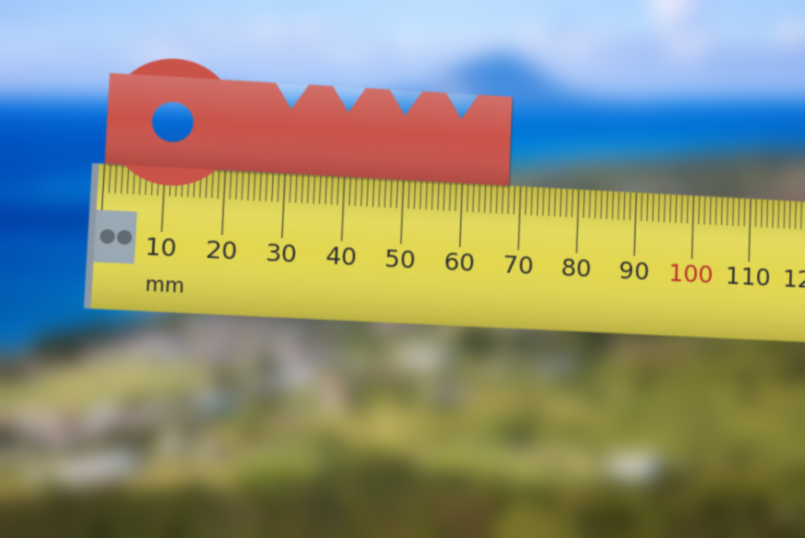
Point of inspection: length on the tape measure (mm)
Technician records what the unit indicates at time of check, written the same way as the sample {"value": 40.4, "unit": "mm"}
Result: {"value": 68, "unit": "mm"}
